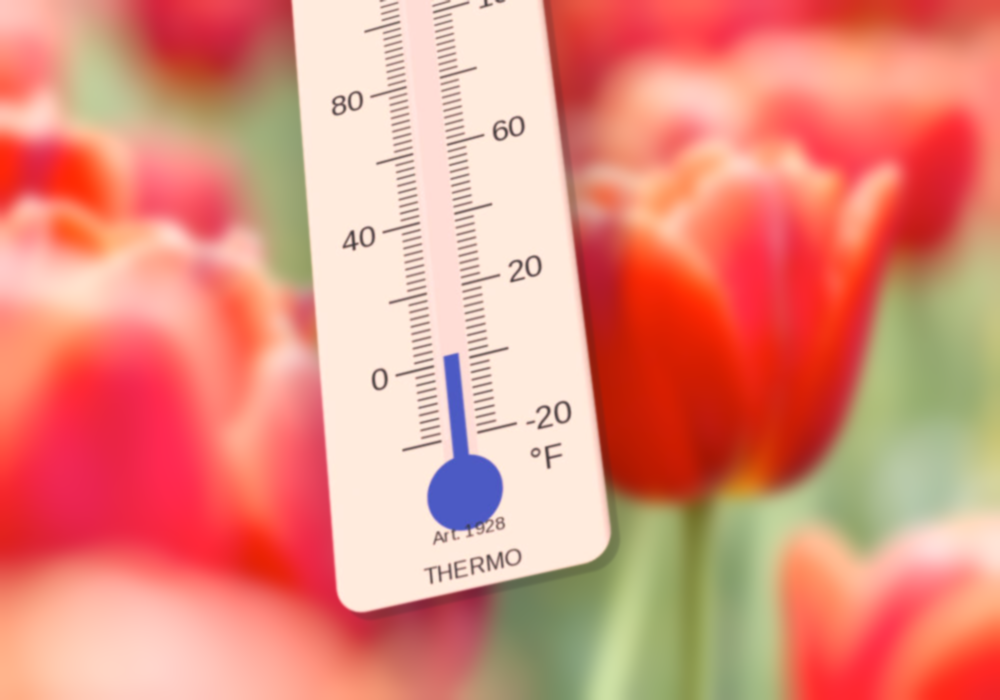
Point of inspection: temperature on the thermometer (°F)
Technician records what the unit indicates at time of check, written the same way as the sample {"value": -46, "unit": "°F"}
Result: {"value": 2, "unit": "°F"}
